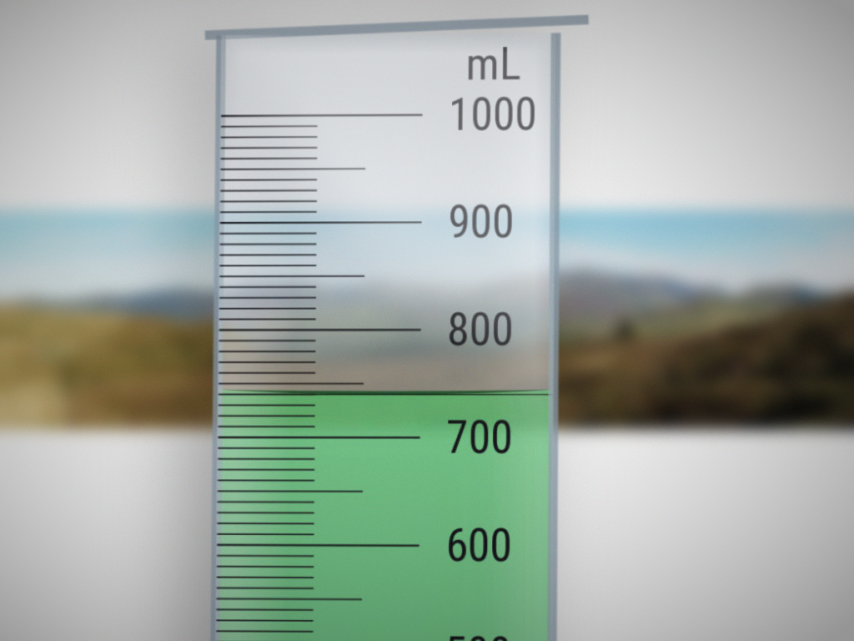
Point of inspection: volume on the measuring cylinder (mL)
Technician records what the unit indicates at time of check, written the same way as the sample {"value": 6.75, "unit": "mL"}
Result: {"value": 740, "unit": "mL"}
